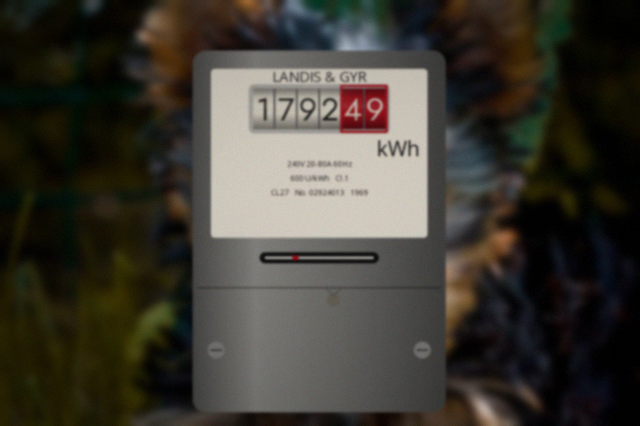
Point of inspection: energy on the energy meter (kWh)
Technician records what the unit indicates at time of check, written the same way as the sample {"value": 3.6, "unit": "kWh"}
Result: {"value": 1792.49, "unit": "kWh"}
